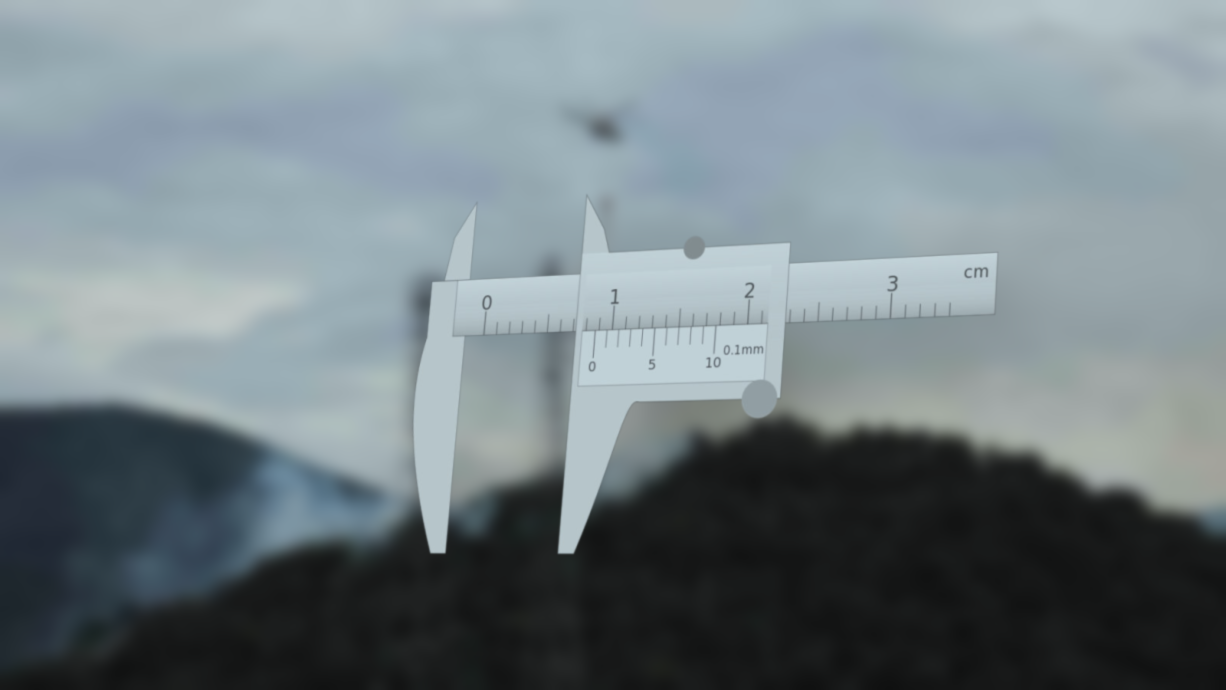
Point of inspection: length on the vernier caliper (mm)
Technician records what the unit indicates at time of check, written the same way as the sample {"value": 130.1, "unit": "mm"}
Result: {"value": 8.7, "unit": "mm"}
